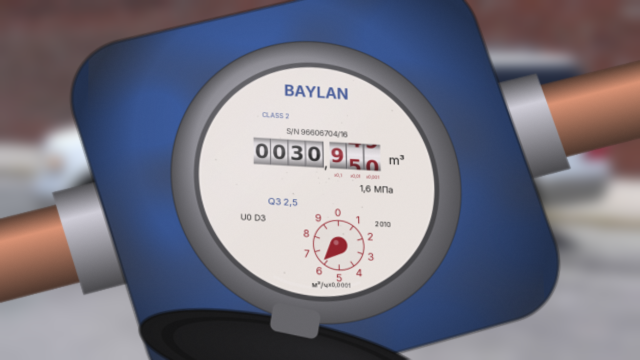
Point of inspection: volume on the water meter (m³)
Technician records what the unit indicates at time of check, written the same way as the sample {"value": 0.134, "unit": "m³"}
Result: {"value": 30.9496, "unit": "m³"}
